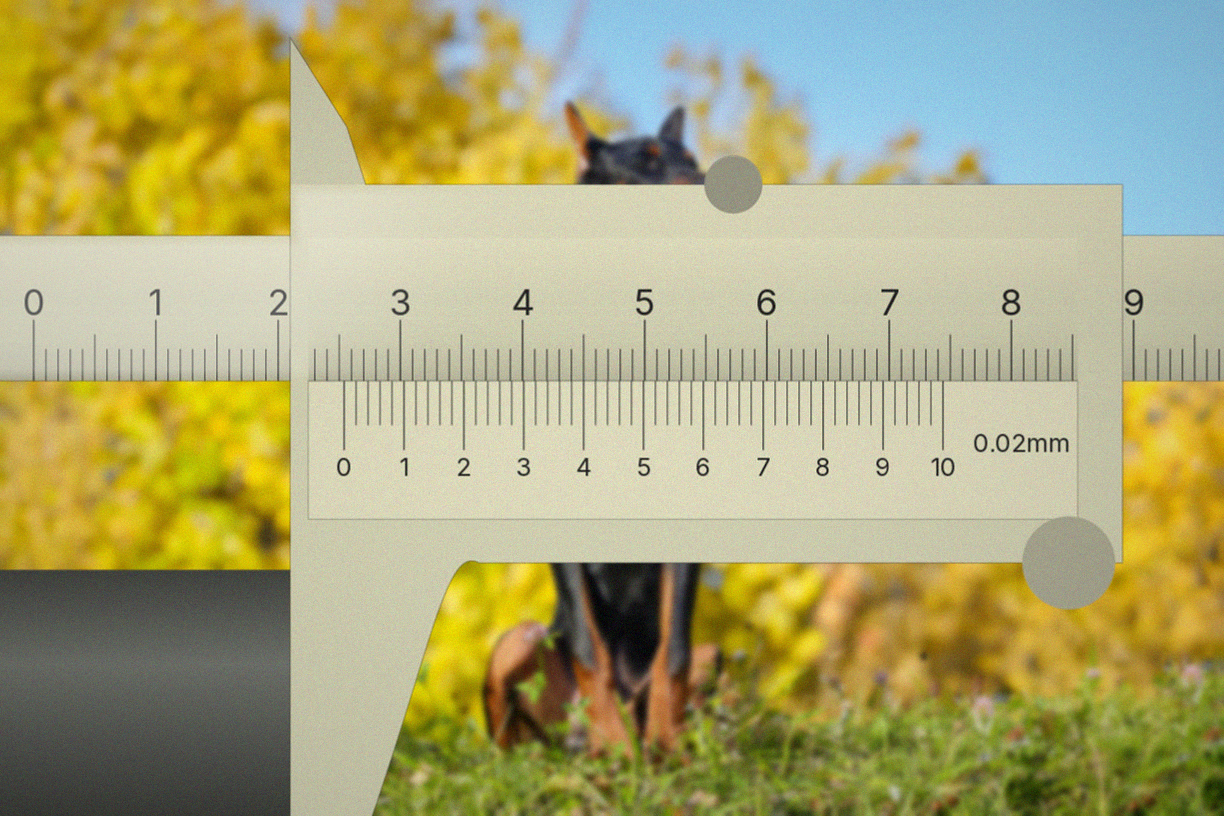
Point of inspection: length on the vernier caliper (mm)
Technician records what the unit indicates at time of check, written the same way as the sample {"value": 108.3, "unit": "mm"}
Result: {"value": 25.4, "unit": "mm"}
